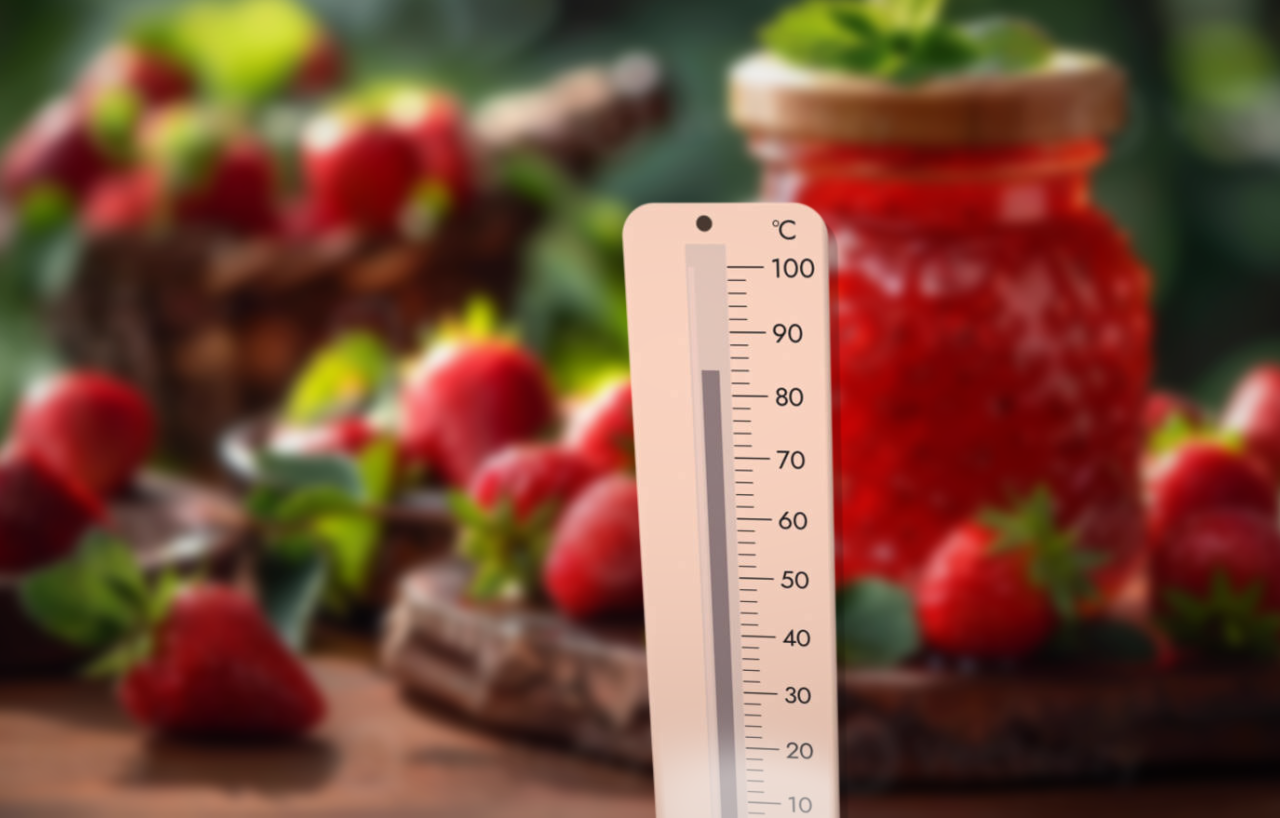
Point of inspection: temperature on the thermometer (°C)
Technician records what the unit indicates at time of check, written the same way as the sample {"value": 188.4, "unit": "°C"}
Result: {"value": 84, "unit": "°C"}
